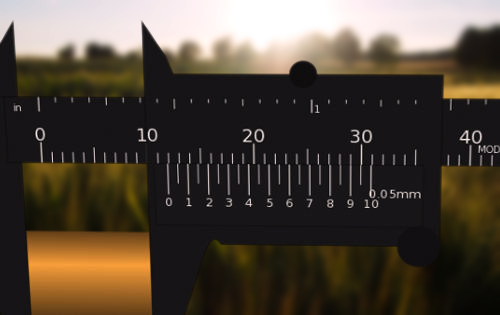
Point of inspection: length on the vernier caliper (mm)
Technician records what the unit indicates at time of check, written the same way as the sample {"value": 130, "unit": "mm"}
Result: {"value": 11.9, "unit": "mm"}
